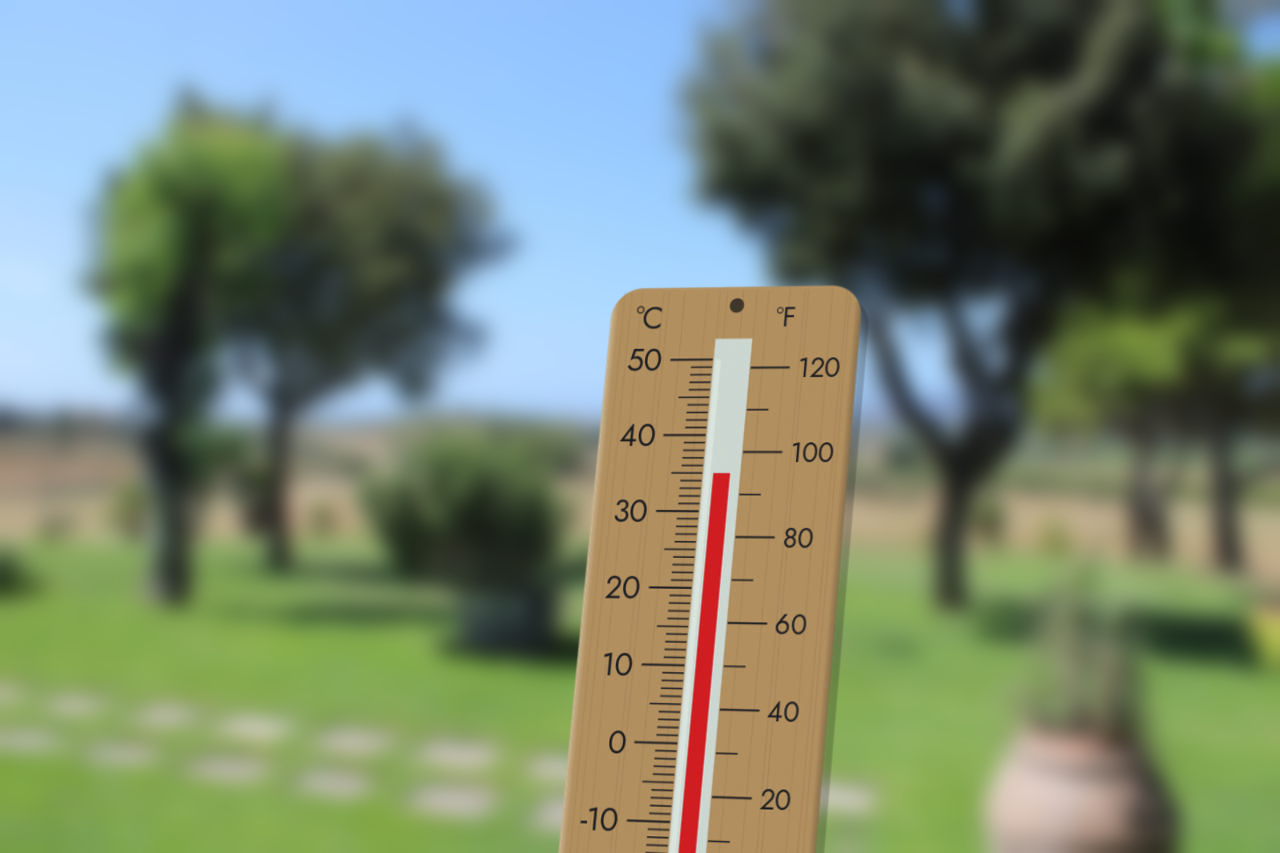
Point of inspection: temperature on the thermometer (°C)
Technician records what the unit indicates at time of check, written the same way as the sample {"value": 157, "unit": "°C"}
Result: {"value": 35, "unit": "°C"}
